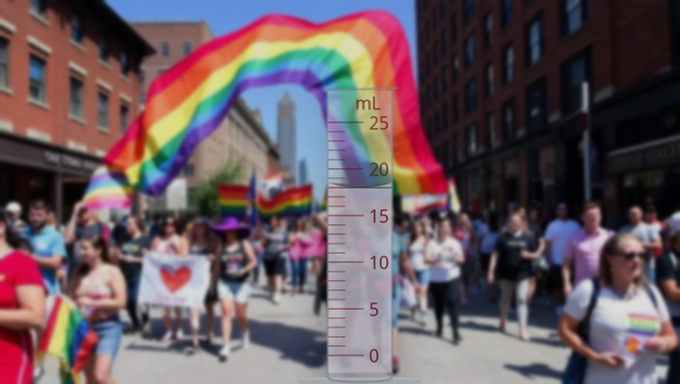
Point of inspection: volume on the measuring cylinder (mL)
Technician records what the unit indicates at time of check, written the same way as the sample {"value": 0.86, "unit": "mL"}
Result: {"value": 18, "unit": "mL"}
